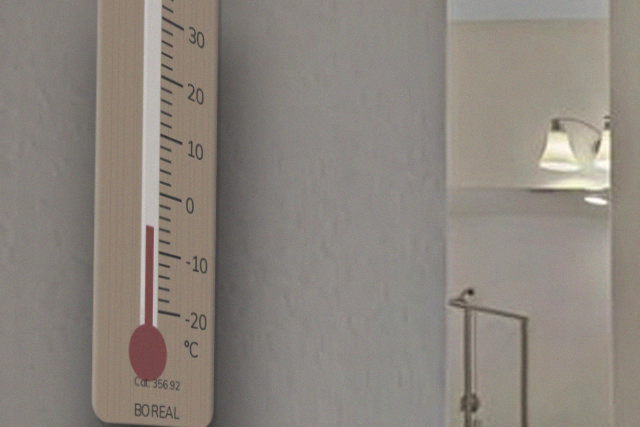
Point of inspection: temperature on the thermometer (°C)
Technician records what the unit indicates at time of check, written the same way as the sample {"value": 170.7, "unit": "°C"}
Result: {"value": -6, "unit": "°C"}
